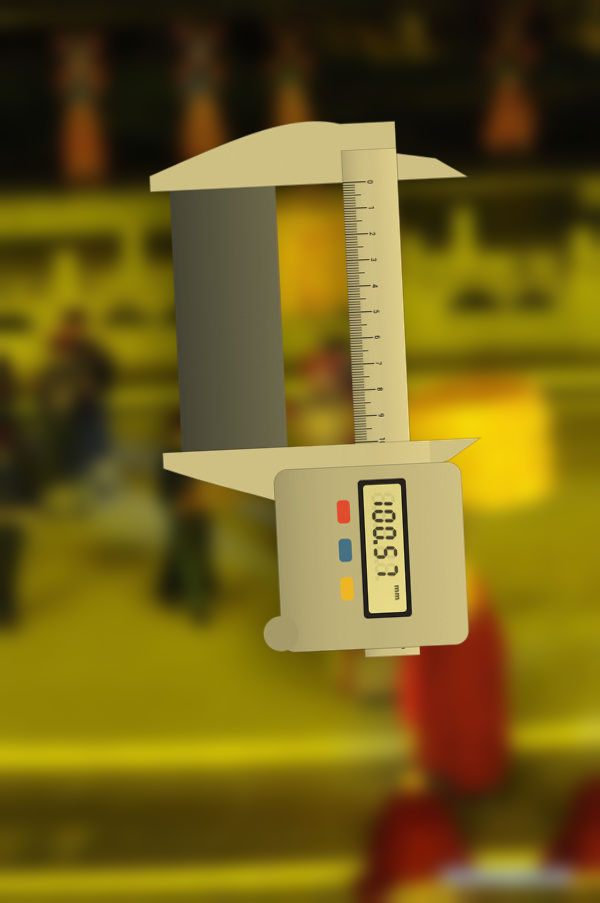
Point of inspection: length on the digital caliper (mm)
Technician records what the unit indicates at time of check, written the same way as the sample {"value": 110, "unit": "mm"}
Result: {"value": 100.57, "unit": "mm"}
